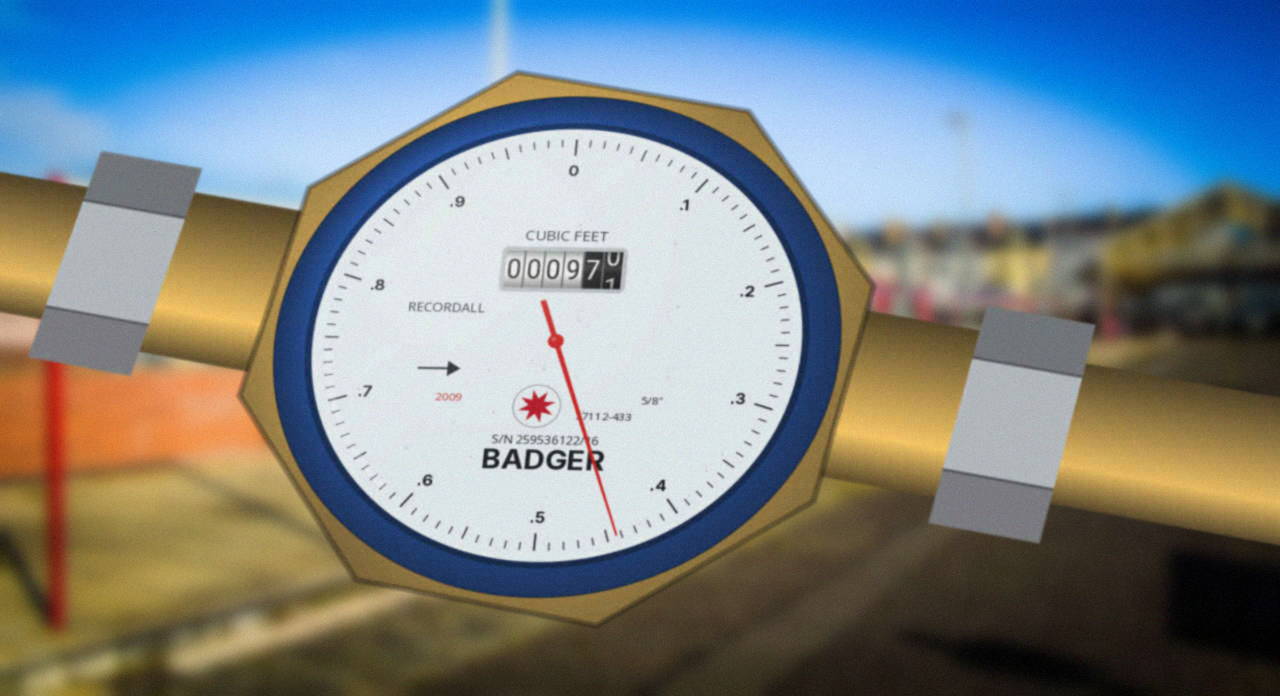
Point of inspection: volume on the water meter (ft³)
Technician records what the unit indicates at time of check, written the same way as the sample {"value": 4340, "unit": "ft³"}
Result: {"value": 970.44, "unit": "ft³"}
